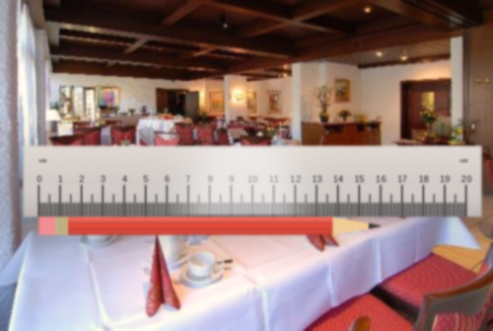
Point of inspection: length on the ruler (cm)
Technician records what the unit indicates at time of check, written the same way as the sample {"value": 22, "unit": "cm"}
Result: {"value": 16, "unit": "cm"}
